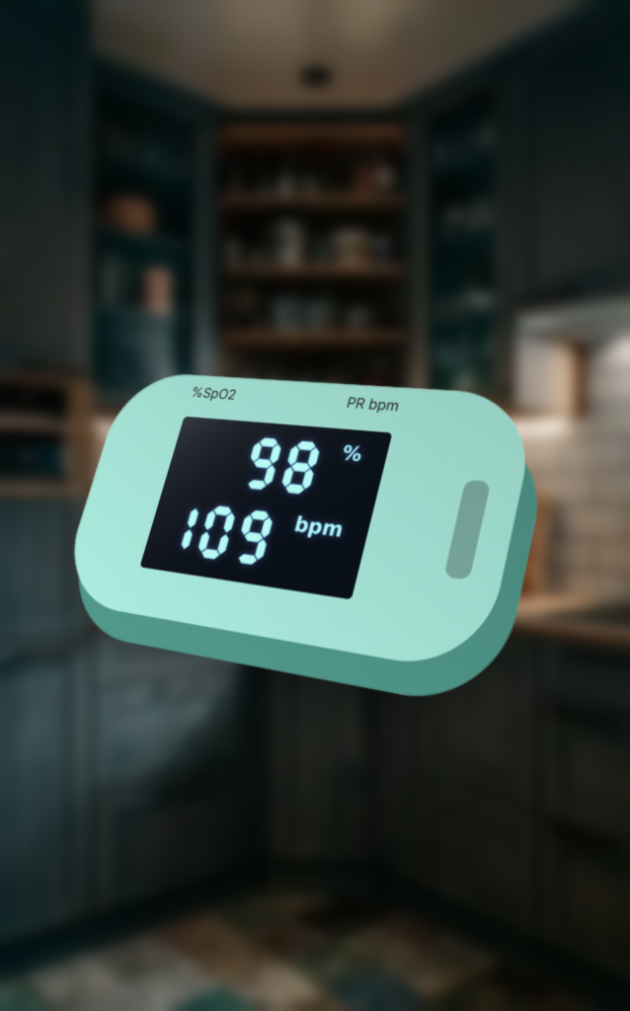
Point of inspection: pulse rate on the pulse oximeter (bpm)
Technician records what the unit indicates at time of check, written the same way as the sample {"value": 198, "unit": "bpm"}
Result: {"value": 109, "unit": "bpm"}
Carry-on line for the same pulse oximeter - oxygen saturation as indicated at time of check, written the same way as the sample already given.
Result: {"value": 98, "unit": "%"}
